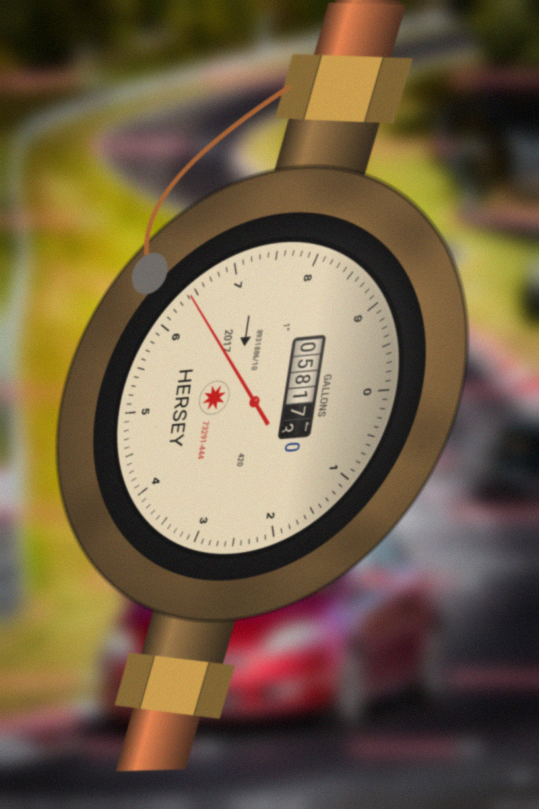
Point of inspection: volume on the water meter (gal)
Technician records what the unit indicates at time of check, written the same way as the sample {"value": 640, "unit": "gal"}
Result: {"value": 581726.4, "unit": "gal"}
